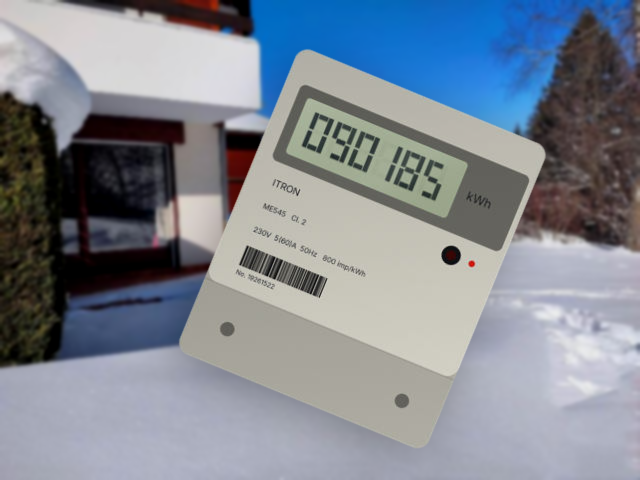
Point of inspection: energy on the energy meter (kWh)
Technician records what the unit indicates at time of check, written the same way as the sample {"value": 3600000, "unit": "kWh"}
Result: {"value": 90185, "unit": "kWh"}
